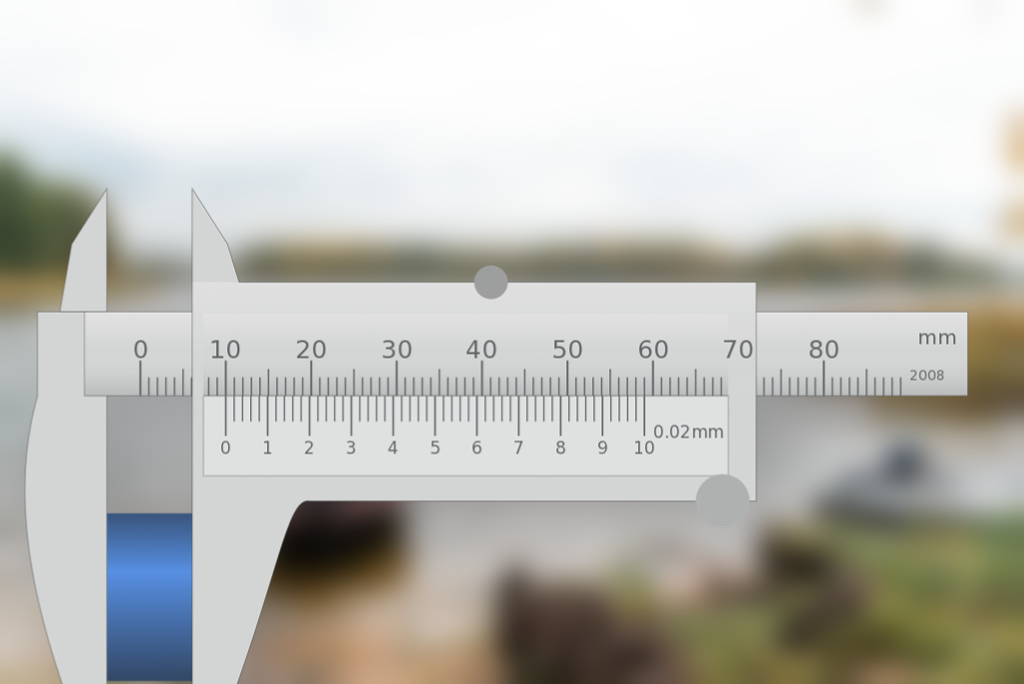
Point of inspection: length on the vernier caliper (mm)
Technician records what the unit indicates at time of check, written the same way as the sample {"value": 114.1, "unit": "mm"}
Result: {"value": 10.0, "unit": "mm"}
